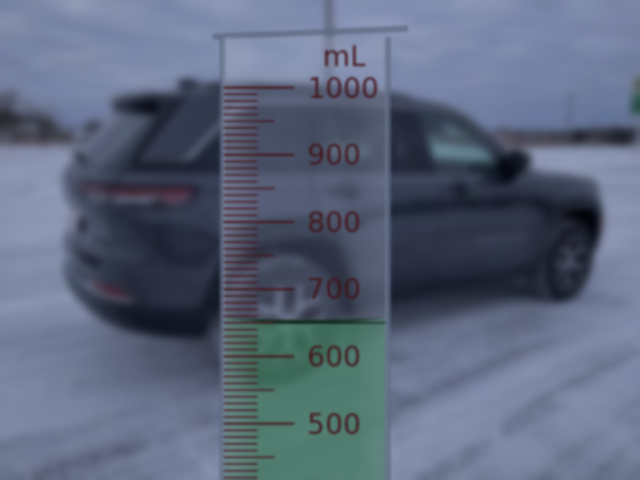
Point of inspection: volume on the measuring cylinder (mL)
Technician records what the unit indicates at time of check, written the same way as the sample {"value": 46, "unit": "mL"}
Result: {"value": 650, "unit": "mL"}
